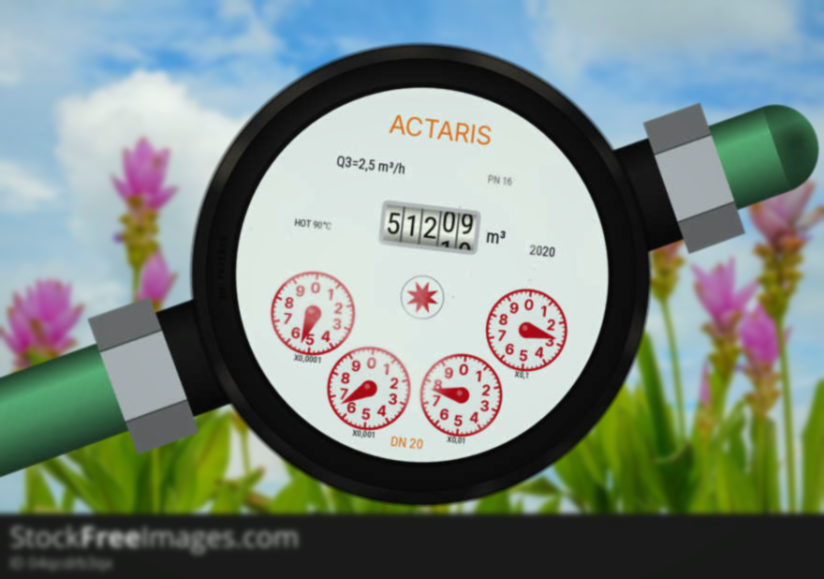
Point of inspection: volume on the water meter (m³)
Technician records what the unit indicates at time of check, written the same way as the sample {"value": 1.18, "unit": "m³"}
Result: {"value": 51209.2765, "unit": "m³"}
